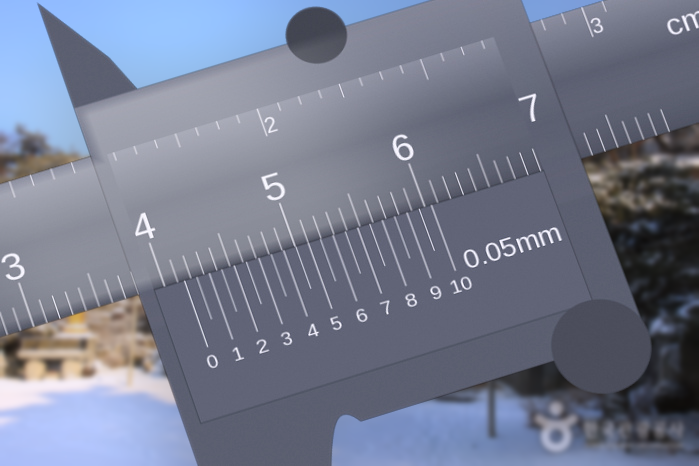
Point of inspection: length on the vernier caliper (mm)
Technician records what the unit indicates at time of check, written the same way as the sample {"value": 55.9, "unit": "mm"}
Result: {"value": 41.5, "unit": "mm"}
